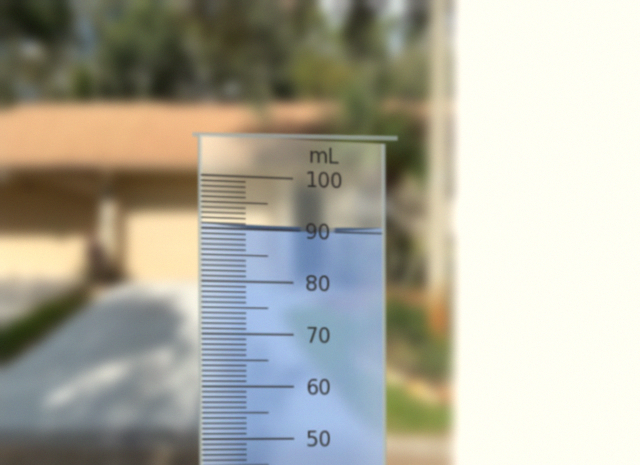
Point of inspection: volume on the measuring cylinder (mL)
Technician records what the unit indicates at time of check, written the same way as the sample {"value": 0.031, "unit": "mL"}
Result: {"value": 90, "unit": "mL"}
